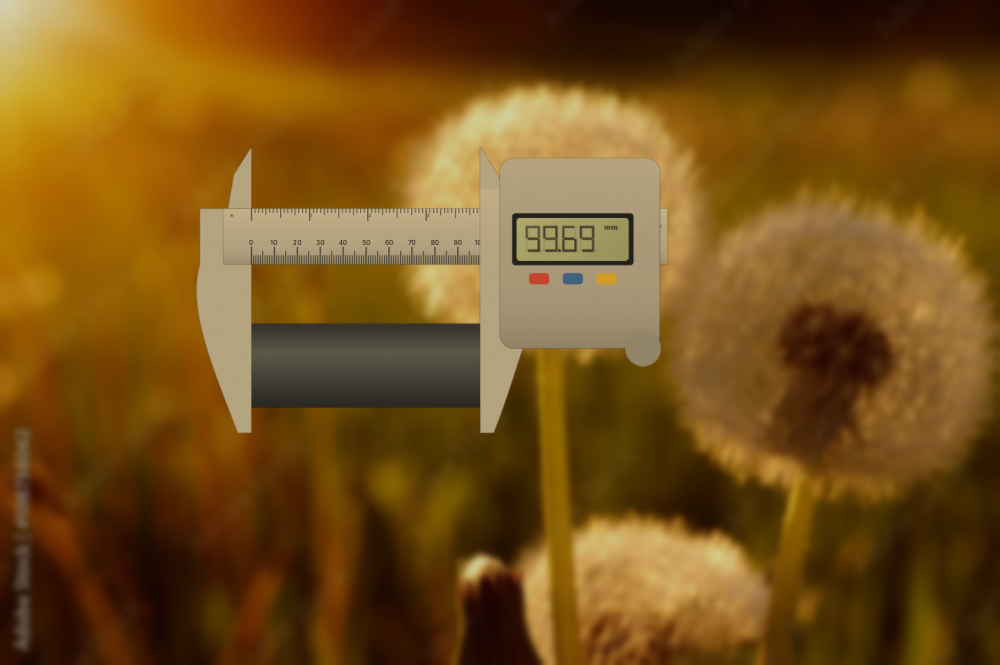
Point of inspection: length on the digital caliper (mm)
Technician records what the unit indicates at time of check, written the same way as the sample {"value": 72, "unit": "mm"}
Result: {"value": 99.69, "unit": "mm"}
